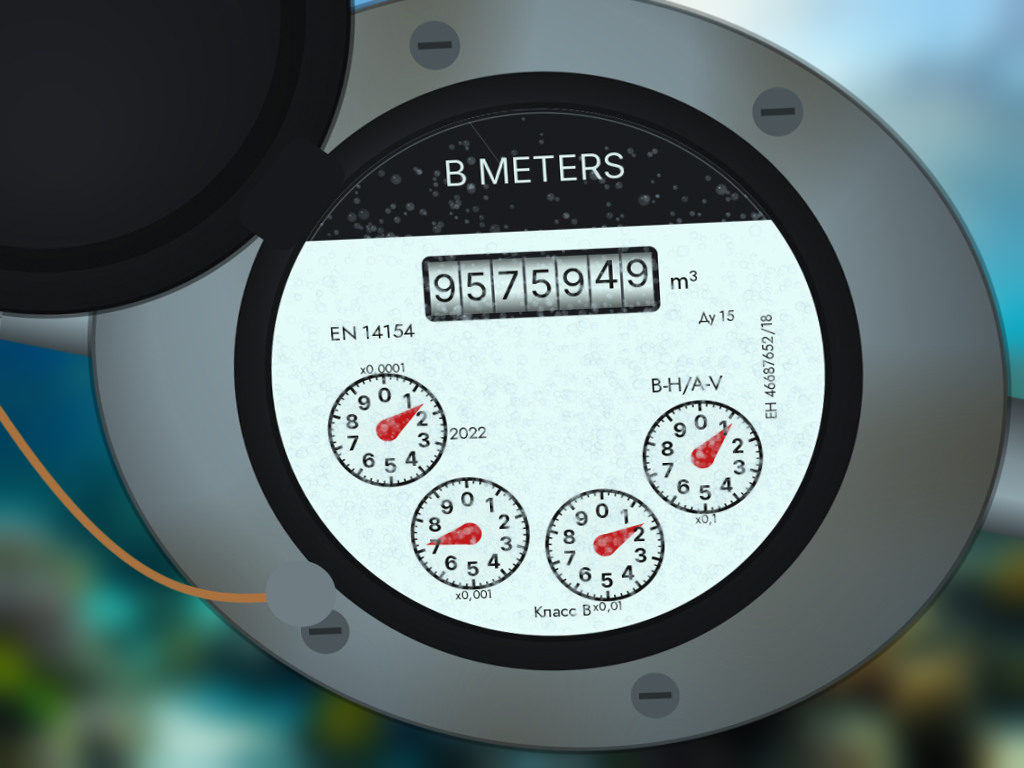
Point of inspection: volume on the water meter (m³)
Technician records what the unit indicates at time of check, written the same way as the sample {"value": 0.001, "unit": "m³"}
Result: {"value": 9575949.1171, "unit": "m³"}
